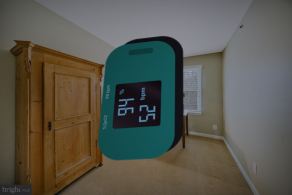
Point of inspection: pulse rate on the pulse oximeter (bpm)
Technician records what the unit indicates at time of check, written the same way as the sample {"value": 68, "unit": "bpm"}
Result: {"value": 52, "unit": "bpm"}
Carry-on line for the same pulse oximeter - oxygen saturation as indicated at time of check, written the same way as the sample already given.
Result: {"value": 94, "unit": "%"}
